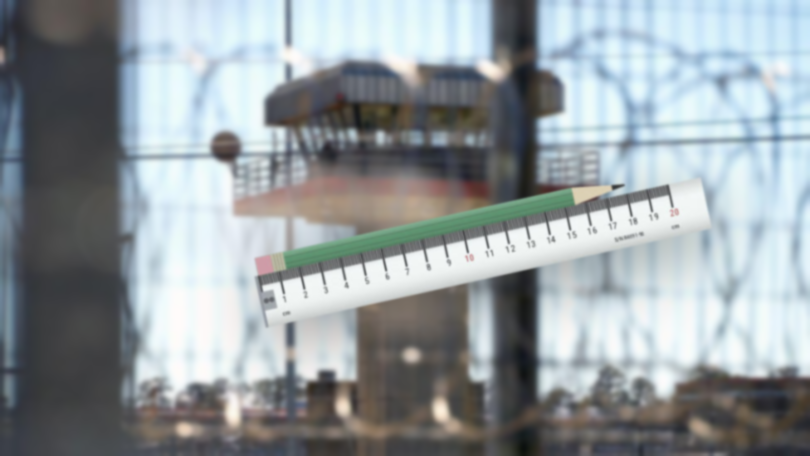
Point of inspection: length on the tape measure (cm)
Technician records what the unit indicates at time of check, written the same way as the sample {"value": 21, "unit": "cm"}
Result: {"value": 18, "unit": "cm"}
